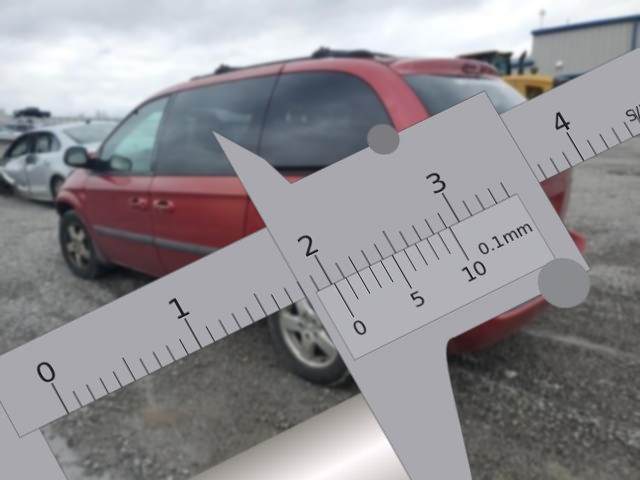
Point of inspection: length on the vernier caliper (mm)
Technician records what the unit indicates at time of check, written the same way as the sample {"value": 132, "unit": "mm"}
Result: {"value": 20.2, "unit": "mm"}
